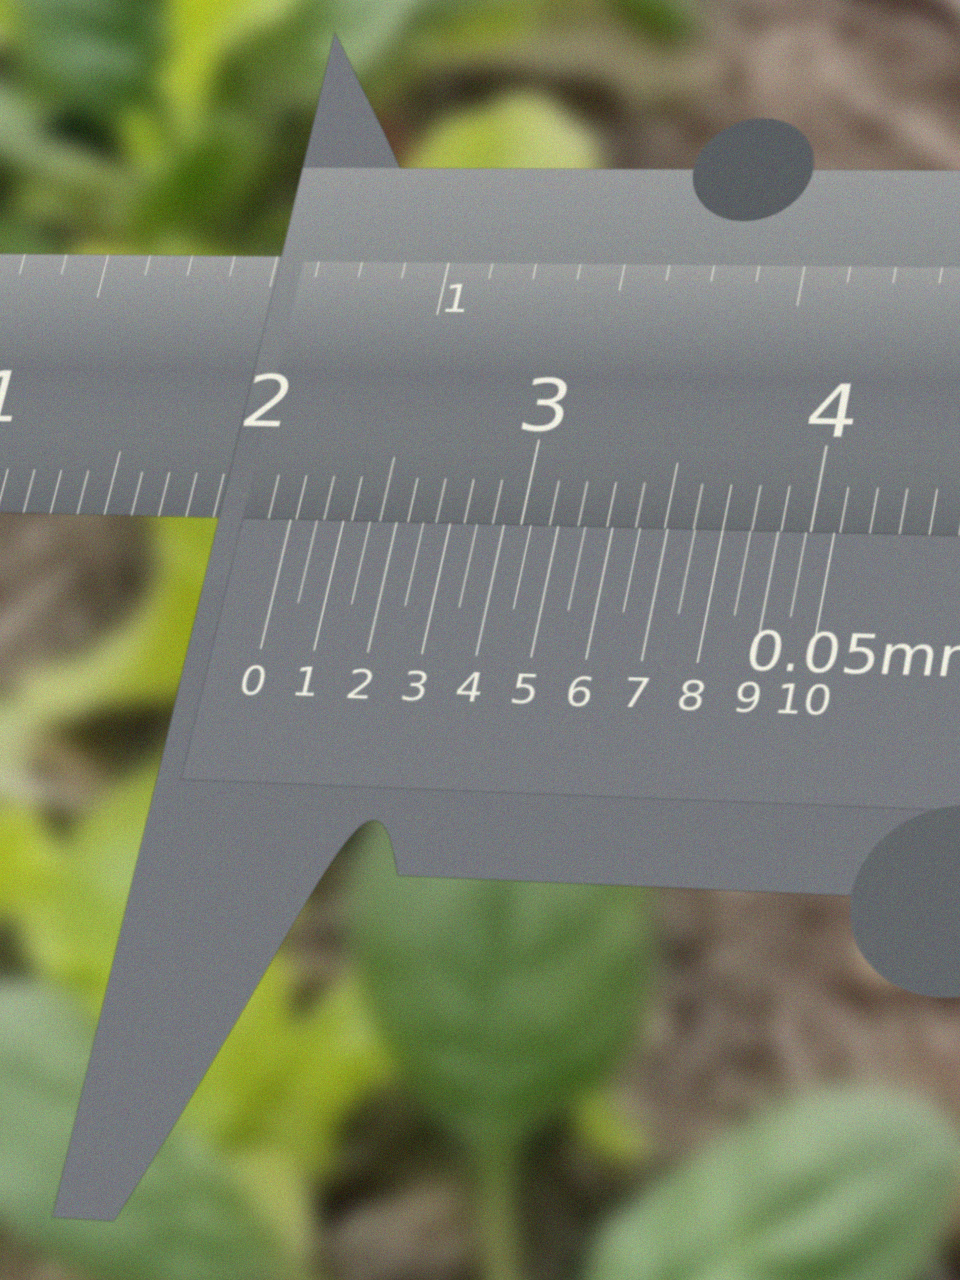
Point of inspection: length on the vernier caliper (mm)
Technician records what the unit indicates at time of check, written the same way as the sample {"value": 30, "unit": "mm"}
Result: {"value": 21.8, "unit": "mm"}
